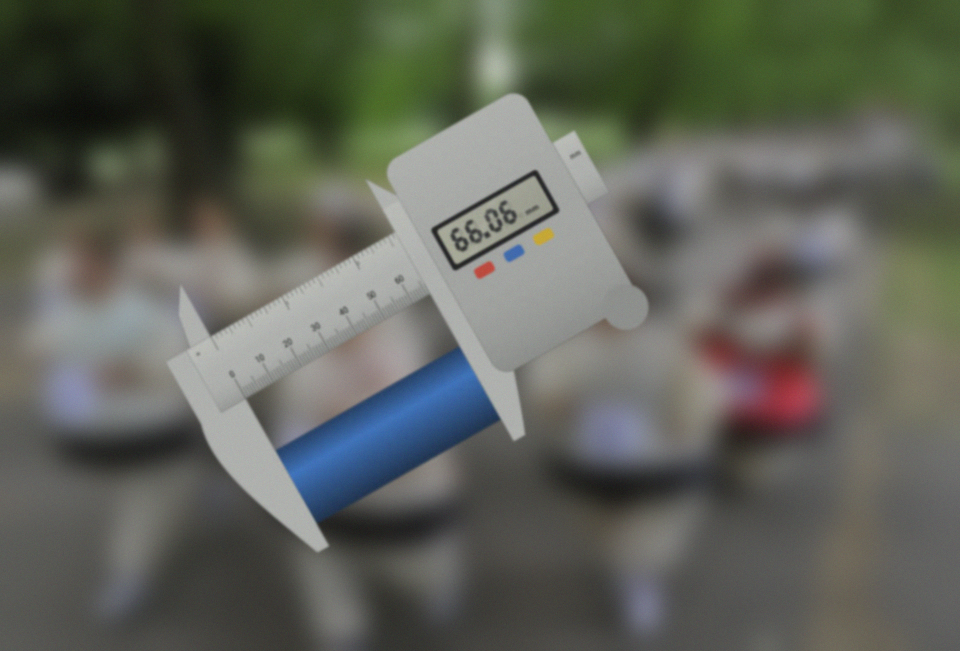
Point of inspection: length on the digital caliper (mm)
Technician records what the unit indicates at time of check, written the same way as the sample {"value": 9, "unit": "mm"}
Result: {"value": 66.06, "unit": "mm"}
